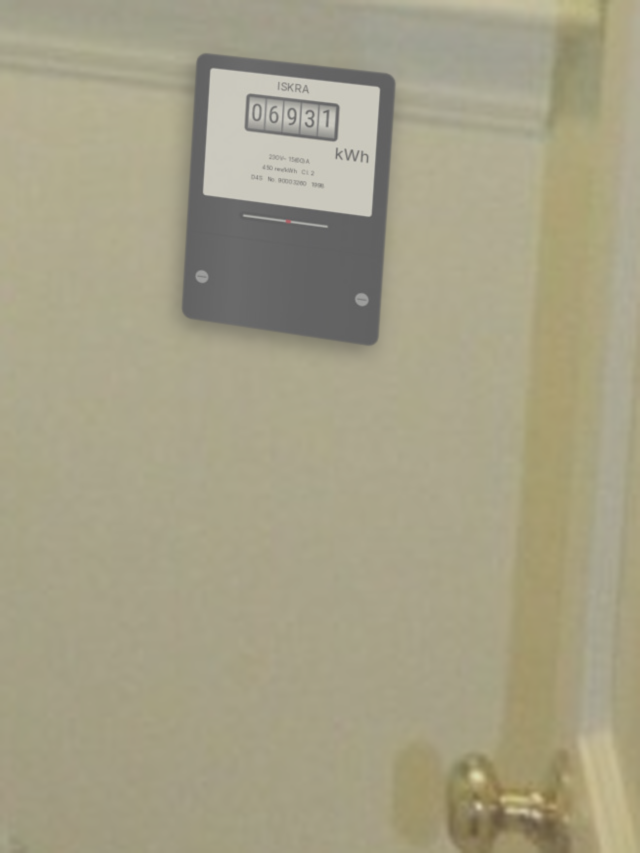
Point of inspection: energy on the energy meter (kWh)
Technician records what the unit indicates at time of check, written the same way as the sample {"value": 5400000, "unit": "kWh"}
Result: {"value": 6931, "unit": "kWh"}
